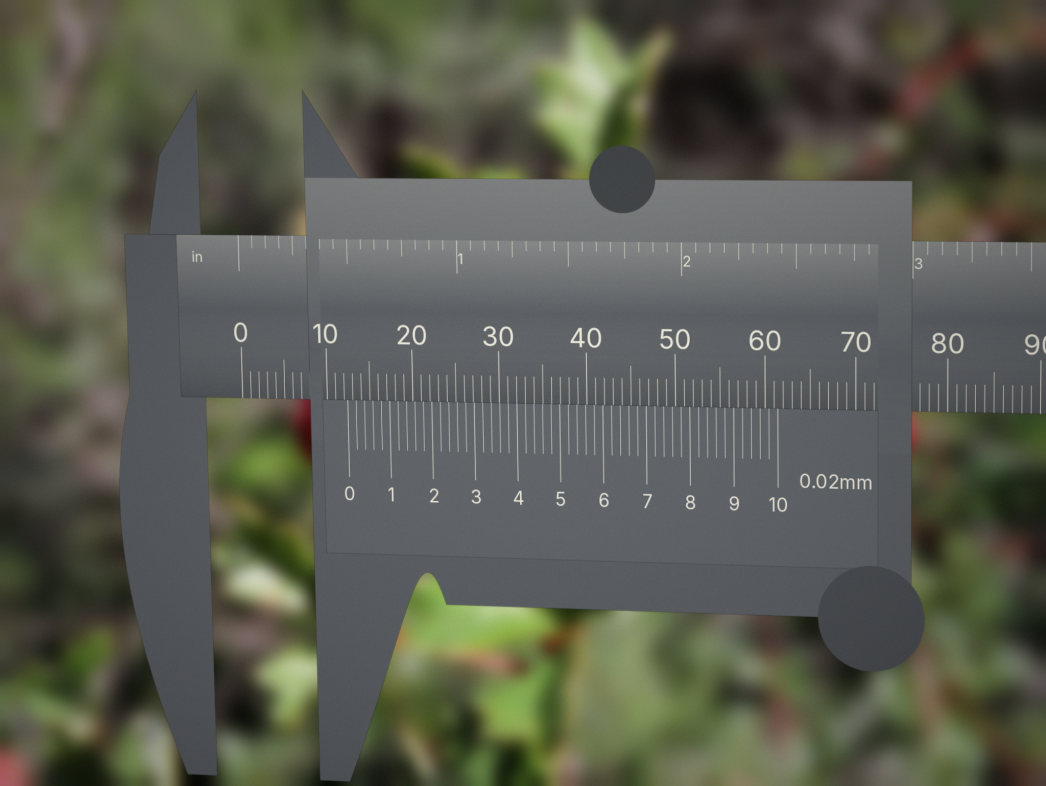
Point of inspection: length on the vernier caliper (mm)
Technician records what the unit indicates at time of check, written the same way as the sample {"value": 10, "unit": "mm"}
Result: {"value": 12.4, "unit": "mm"}
